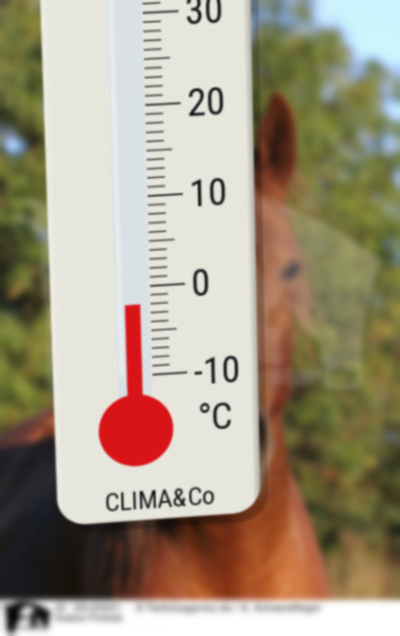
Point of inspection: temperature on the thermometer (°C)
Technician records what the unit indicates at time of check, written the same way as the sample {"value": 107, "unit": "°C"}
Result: {"value": -2, "unit": "°C"}
